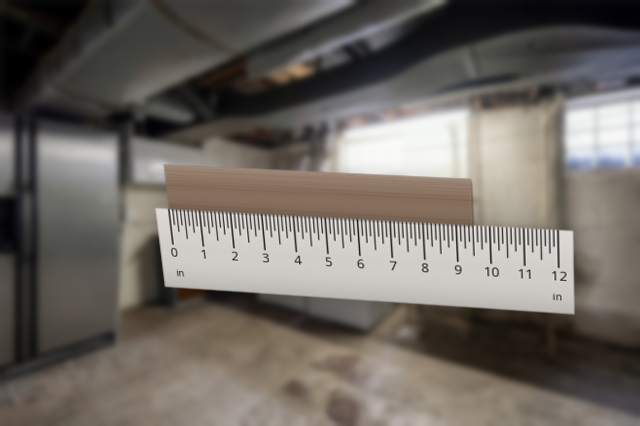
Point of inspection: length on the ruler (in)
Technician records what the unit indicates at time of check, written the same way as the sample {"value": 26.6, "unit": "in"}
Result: {"value": 9.5, "unit": "in"}
